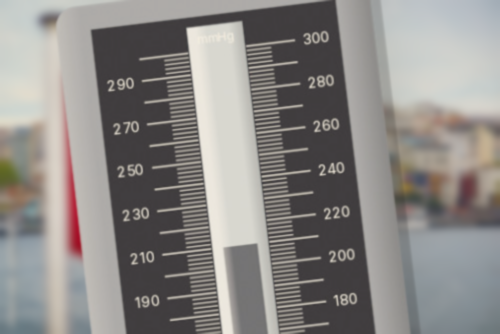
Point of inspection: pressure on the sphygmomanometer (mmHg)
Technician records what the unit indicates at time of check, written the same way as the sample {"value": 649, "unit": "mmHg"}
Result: {"value": 210, "unit": "mmHg"}
